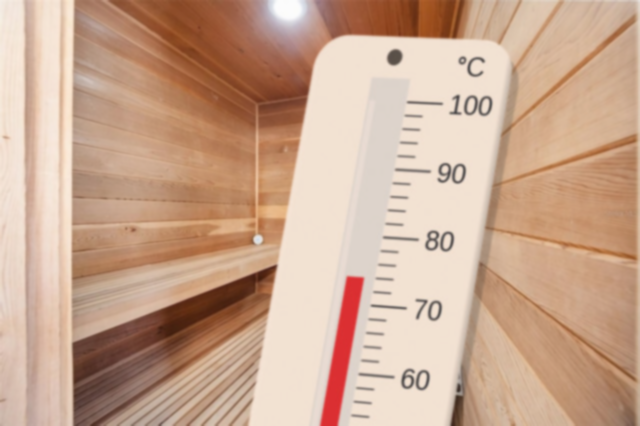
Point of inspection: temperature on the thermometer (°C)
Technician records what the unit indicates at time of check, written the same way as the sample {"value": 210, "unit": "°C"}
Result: {"value": 74, "unit": "°C"}
